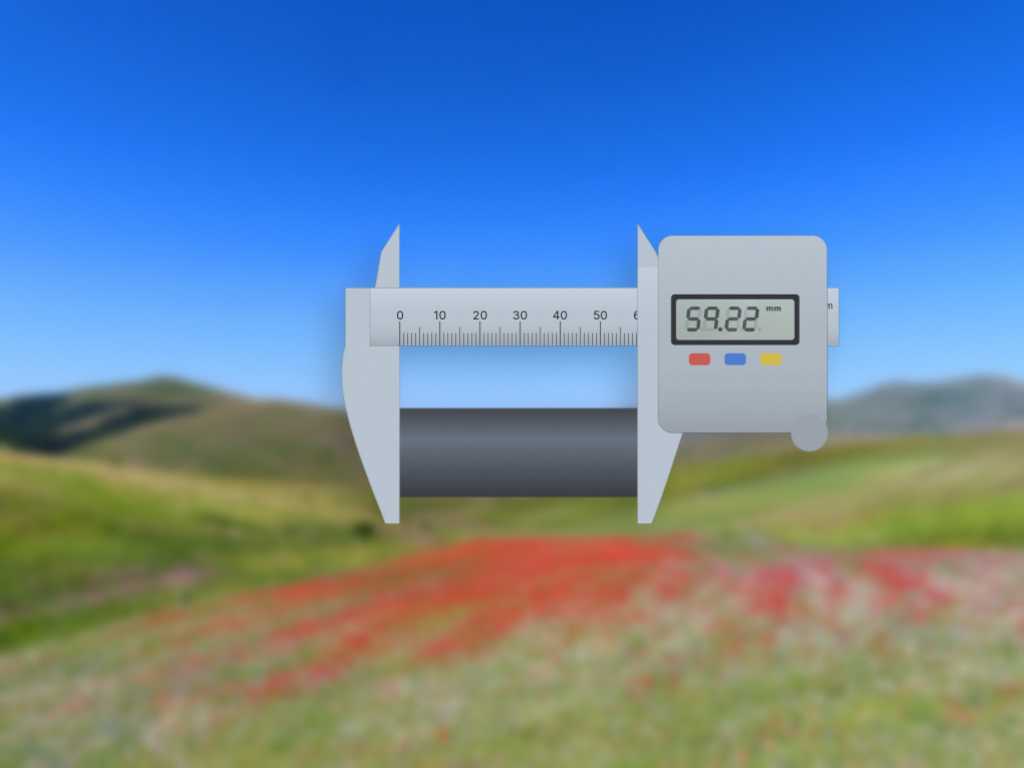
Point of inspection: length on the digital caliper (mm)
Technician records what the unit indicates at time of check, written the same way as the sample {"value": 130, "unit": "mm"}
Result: {"value": 59.22, "unit": "mm"}
